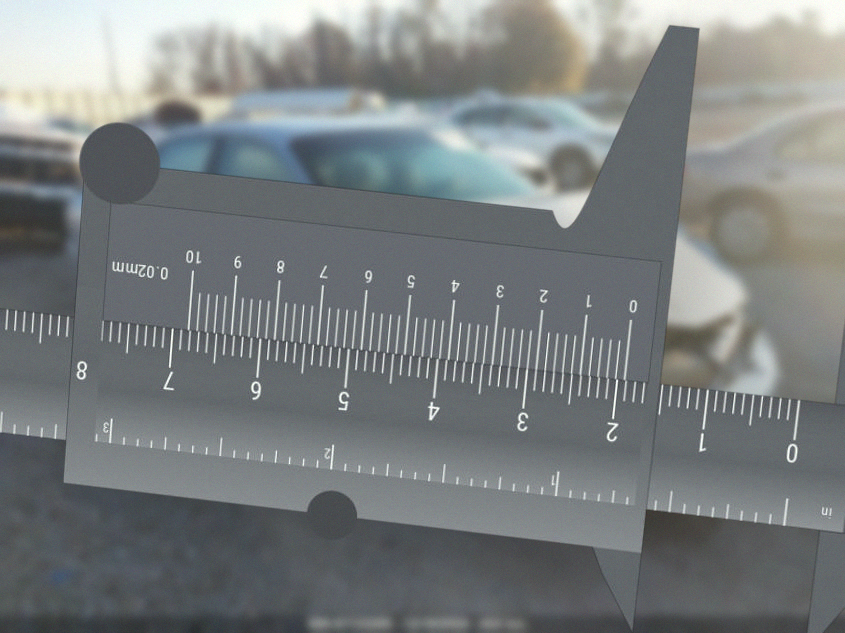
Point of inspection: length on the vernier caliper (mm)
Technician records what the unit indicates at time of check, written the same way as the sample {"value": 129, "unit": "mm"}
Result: {"value": 19.2, "unit": "mm"}
